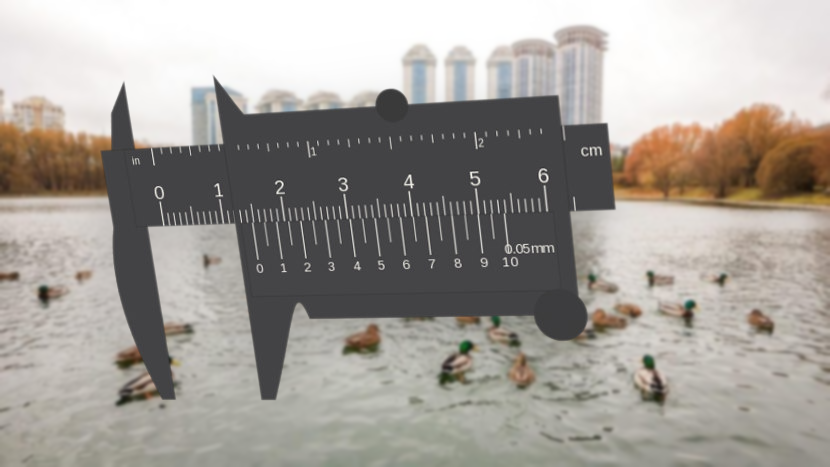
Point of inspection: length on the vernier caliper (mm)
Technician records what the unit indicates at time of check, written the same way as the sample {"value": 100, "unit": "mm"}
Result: {"value": 14.8, "unit": "mm"}
